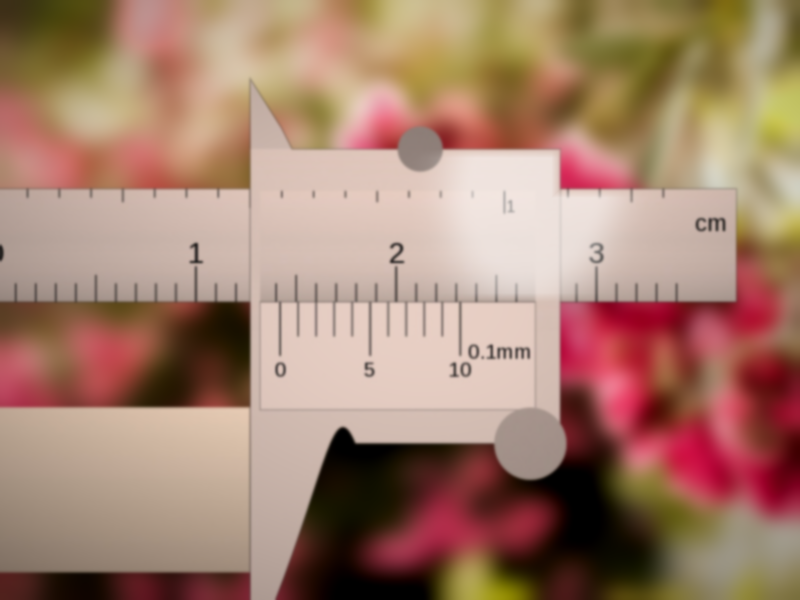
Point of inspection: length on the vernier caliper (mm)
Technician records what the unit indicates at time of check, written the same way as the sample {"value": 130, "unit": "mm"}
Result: {"value": 14.2, "unit": "mm"}
